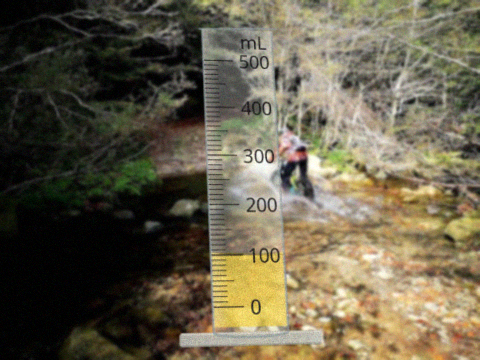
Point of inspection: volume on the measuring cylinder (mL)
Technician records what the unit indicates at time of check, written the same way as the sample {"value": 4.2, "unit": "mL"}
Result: {"value": 100, "unit": "mL"}
